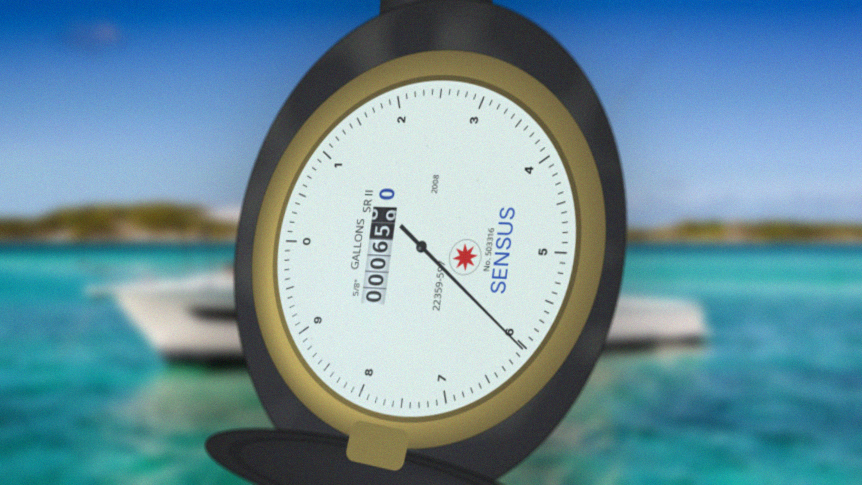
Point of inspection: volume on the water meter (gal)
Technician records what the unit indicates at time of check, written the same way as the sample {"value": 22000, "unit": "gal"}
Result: {"value": 6586.0, "unit": "gal"}
